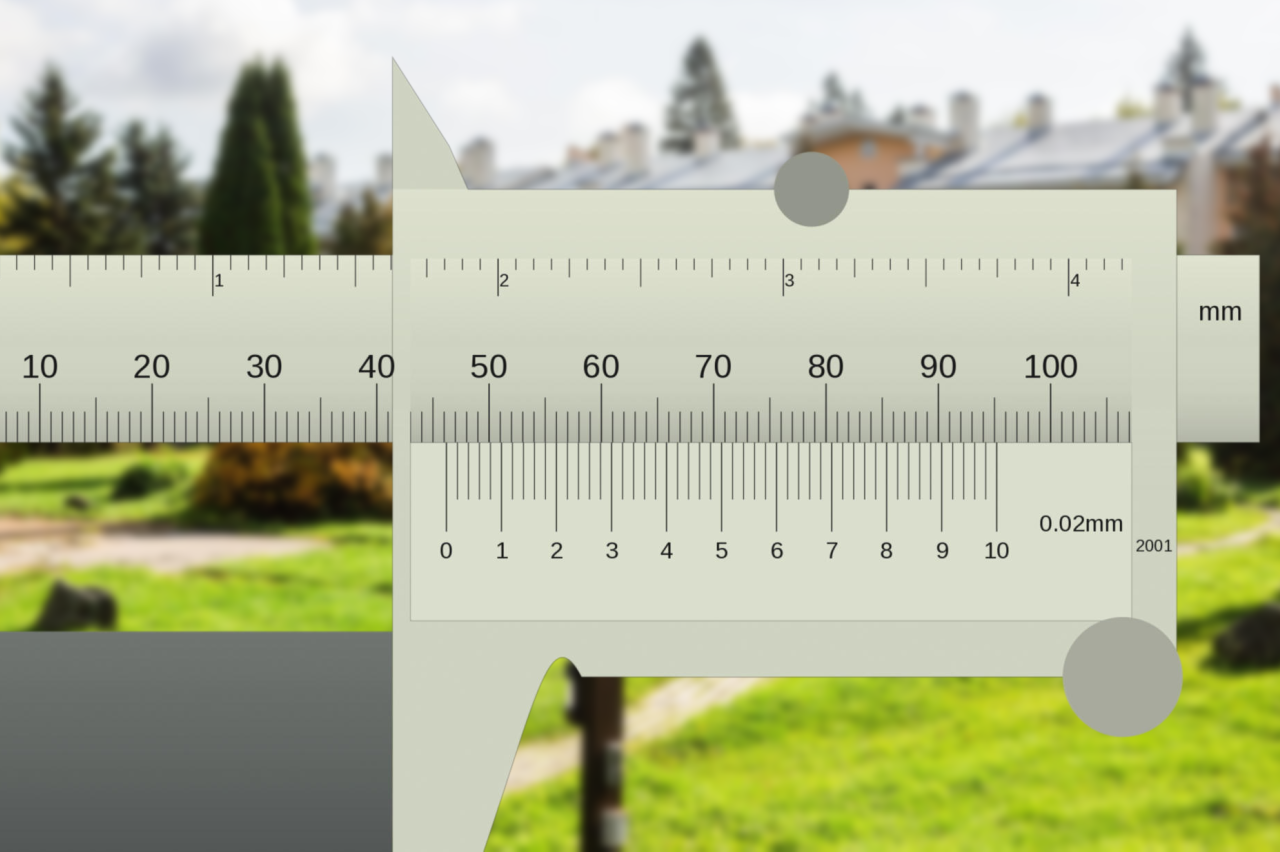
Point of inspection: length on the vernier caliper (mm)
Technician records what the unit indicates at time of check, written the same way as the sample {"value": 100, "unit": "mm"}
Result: {"value": 46.2, "unit": "mm"}
